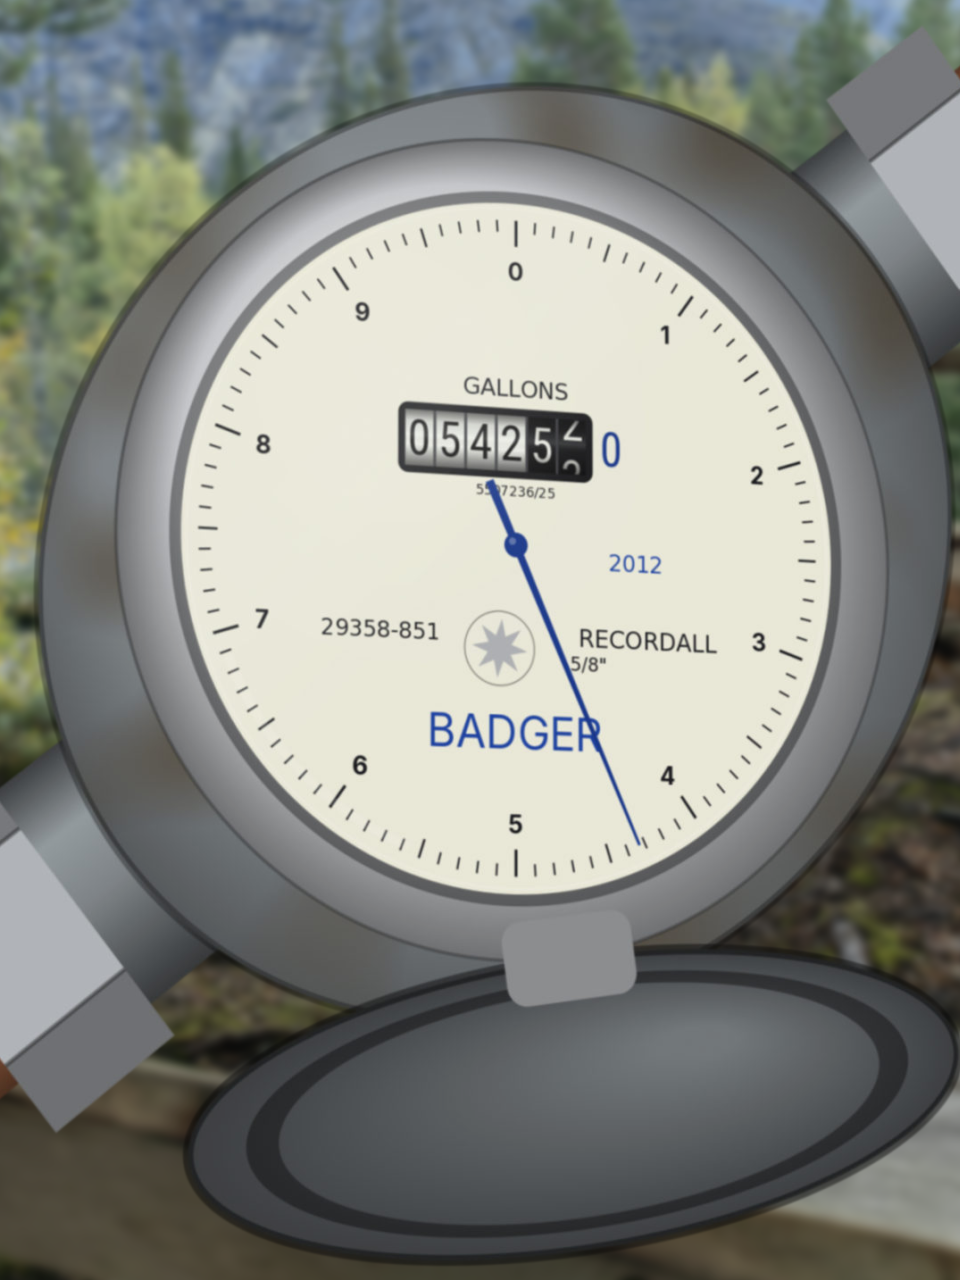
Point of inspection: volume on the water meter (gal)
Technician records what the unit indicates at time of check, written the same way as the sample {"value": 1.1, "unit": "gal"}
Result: {"value": 542524.3, "unit": "gal"}
